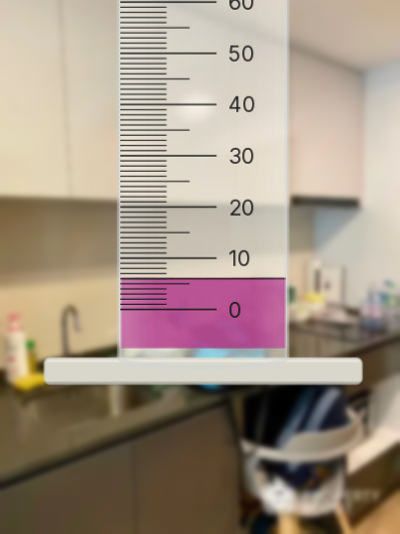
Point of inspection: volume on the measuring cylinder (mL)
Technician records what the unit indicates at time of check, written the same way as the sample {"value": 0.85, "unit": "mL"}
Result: {"value": 6, "unit": "mL"}
